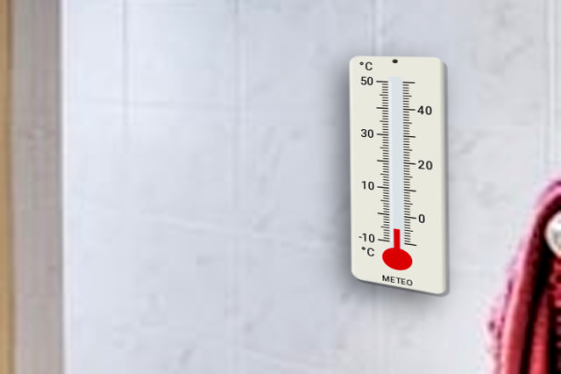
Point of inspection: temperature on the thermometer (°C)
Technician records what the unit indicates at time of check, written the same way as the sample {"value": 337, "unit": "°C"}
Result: {"value": -5, "unit": "°C"}
